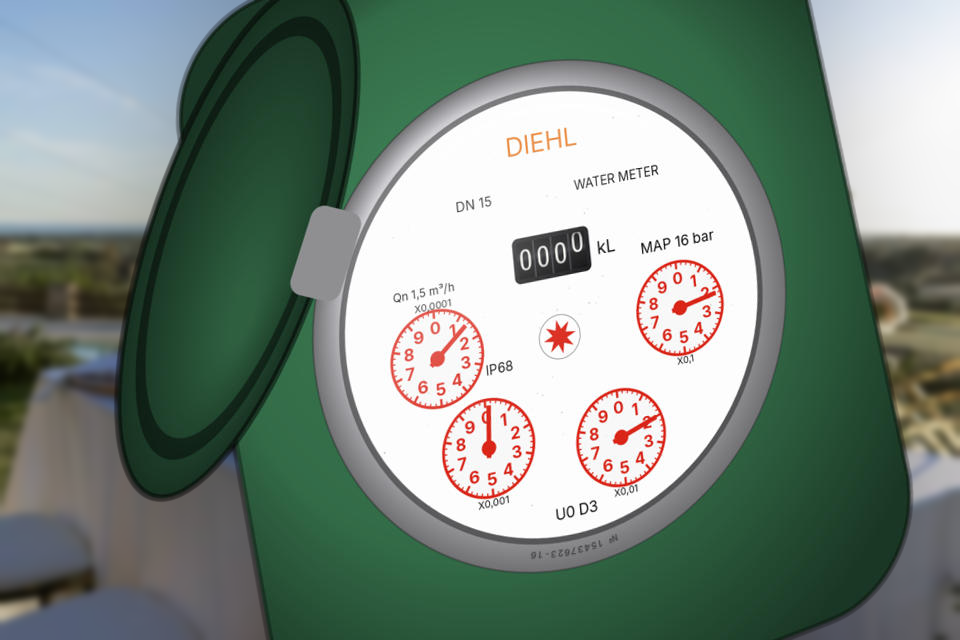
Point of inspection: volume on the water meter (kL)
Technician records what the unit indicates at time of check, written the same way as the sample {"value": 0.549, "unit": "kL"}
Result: {"value": 0.2201, "unit": "kL"}
